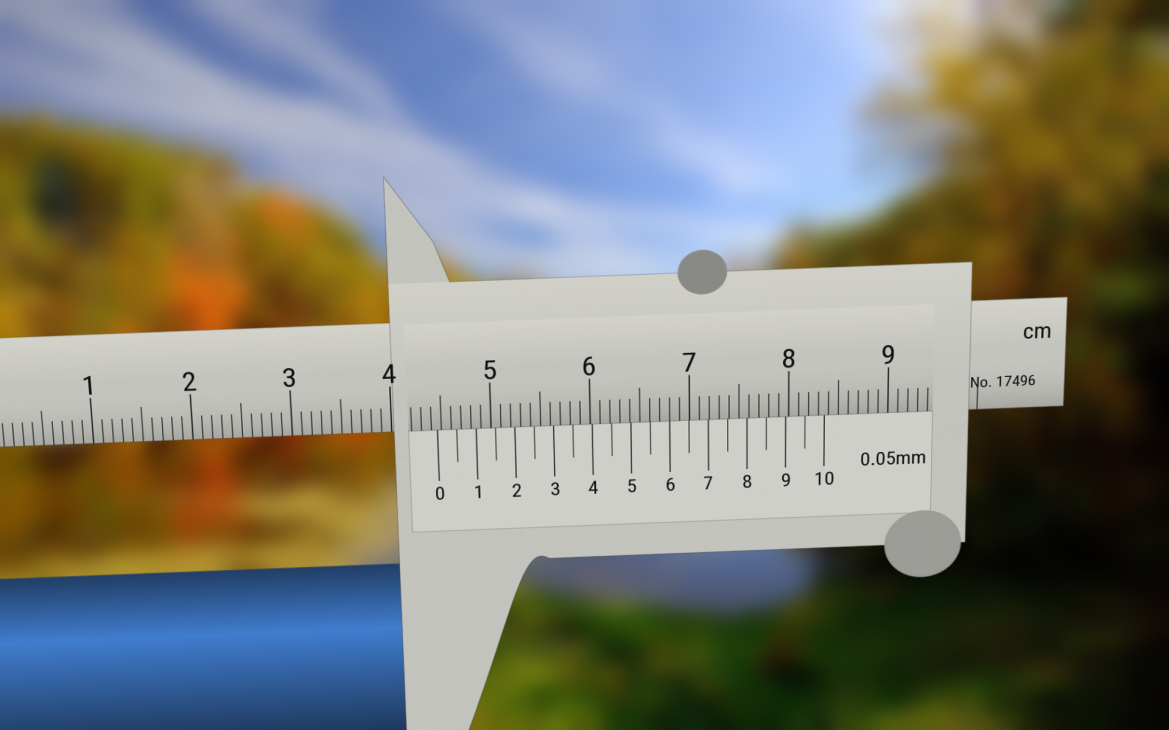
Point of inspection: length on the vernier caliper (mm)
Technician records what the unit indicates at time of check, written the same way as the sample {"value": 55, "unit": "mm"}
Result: {"value": 44.6, "unit": "mm"}
